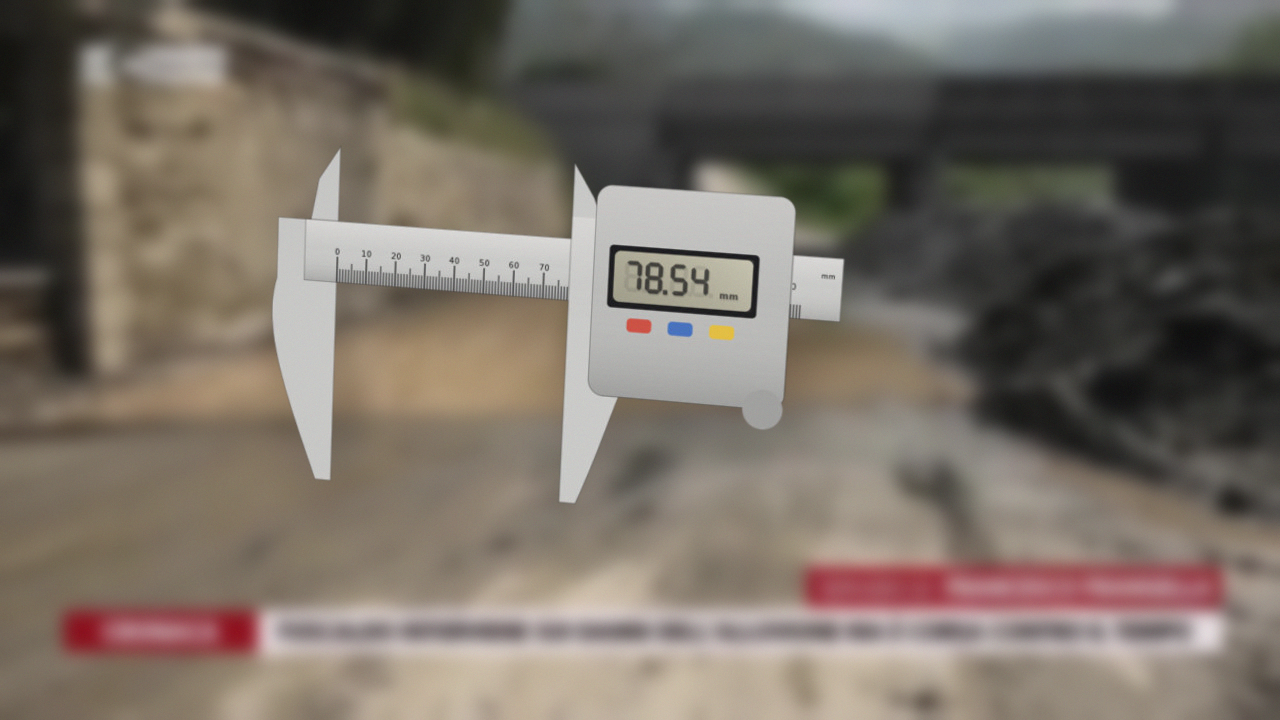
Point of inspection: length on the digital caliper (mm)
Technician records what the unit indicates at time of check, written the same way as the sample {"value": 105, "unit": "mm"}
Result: {"value": 78.54, "unit": "mm"}
